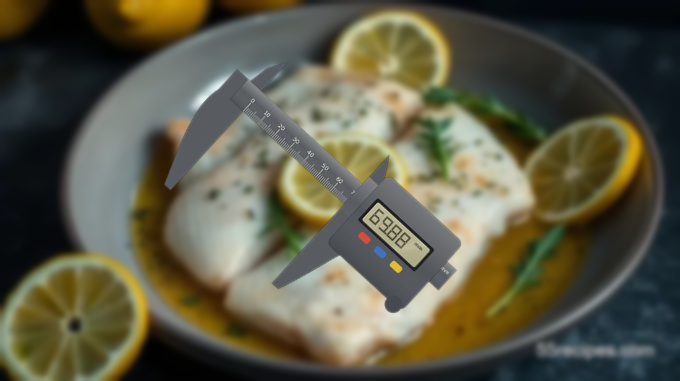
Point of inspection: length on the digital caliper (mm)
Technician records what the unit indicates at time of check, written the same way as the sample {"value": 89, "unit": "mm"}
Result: {"value": 69.88, "unit": "mm"}
